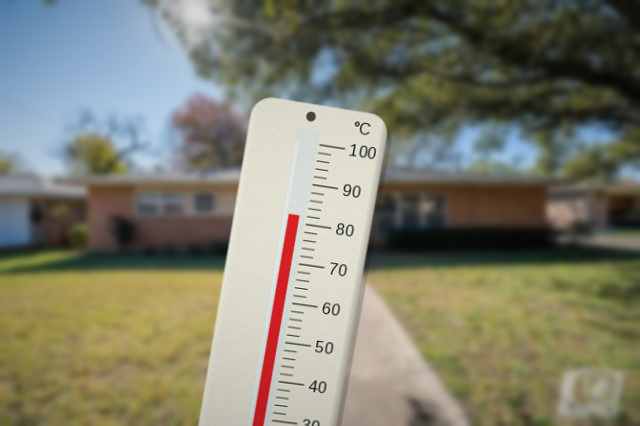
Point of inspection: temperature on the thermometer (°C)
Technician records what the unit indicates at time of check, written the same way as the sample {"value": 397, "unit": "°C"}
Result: {"value": 82, "unit": "°C"}
